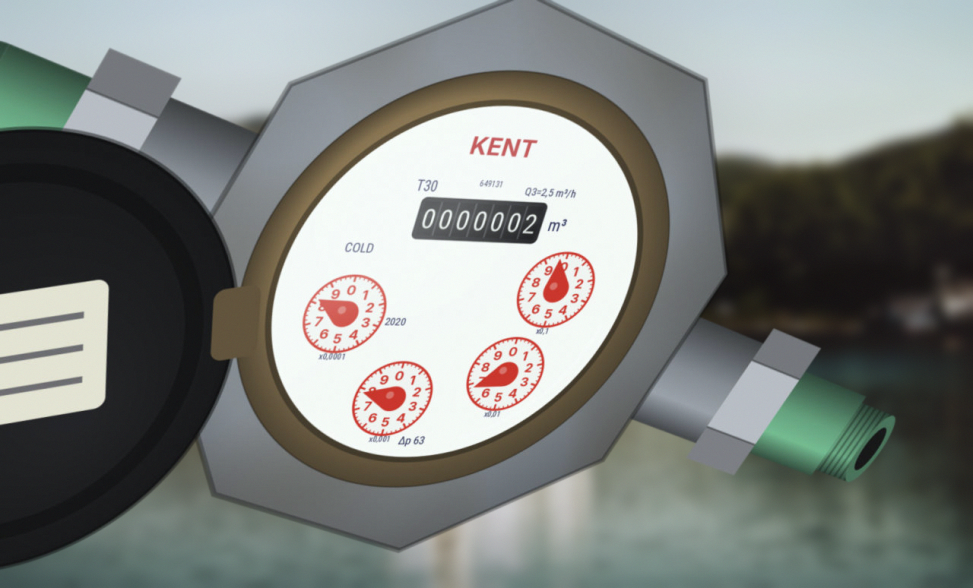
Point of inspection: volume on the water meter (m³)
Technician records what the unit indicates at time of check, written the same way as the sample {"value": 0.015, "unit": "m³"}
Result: {"value": 1.9678, "unit": "m³"}
